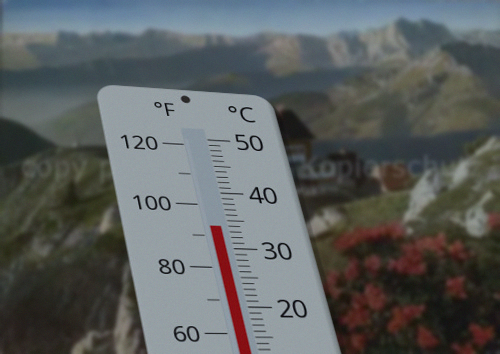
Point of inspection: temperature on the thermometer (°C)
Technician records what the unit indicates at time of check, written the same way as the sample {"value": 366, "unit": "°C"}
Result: {"value": 34, "unit": "°C"}
